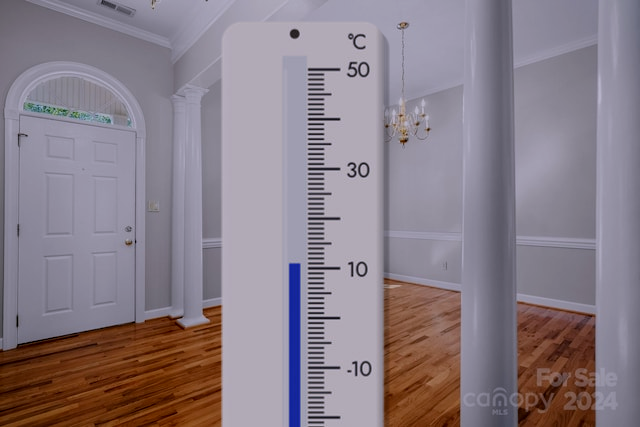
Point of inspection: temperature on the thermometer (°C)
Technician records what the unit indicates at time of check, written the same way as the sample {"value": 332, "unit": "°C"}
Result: {"value": 11, "unit": "°C"}
